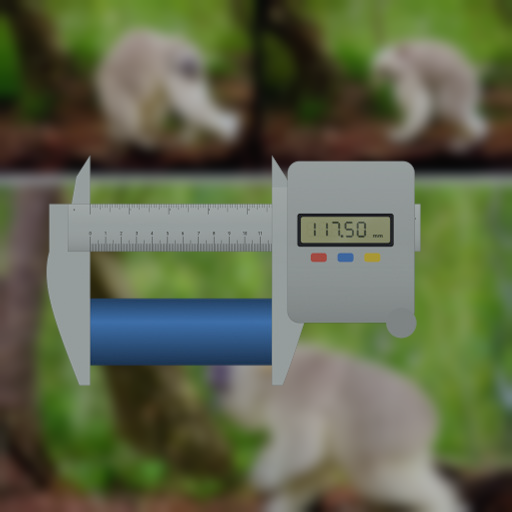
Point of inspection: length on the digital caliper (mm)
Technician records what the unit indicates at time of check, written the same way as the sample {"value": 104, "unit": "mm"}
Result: {"value": 117.50, "unit": "mm"}
